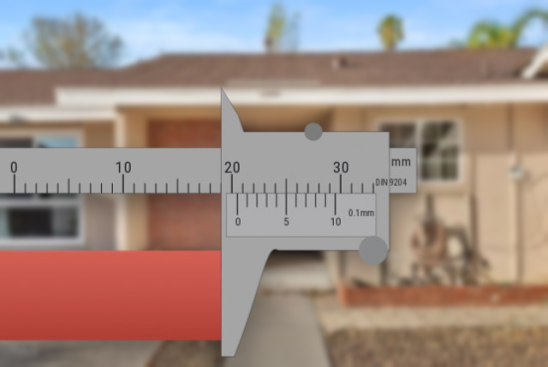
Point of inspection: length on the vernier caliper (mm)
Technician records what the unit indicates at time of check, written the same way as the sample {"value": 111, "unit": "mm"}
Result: {"value": 20.5, "unit": "mm"}
